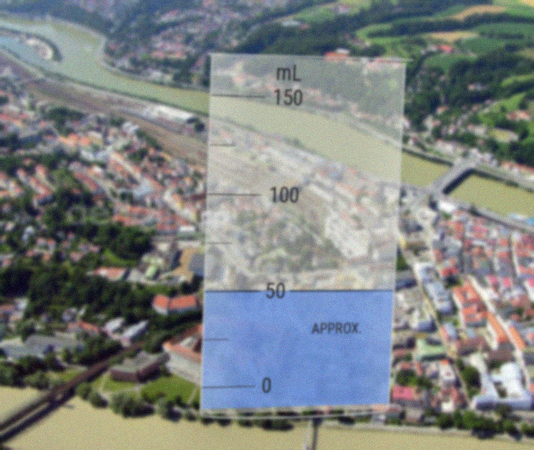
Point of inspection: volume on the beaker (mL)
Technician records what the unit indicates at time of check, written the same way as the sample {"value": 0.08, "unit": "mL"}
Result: {"value": 50, "unit": "mL"}
